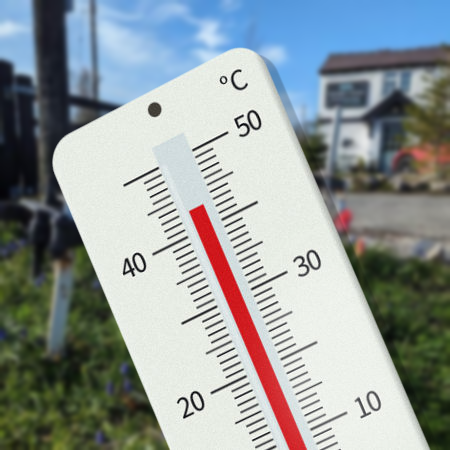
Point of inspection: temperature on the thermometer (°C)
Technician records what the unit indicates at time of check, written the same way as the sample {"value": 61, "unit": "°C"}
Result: {"value": 43, "unit": "°C"}
